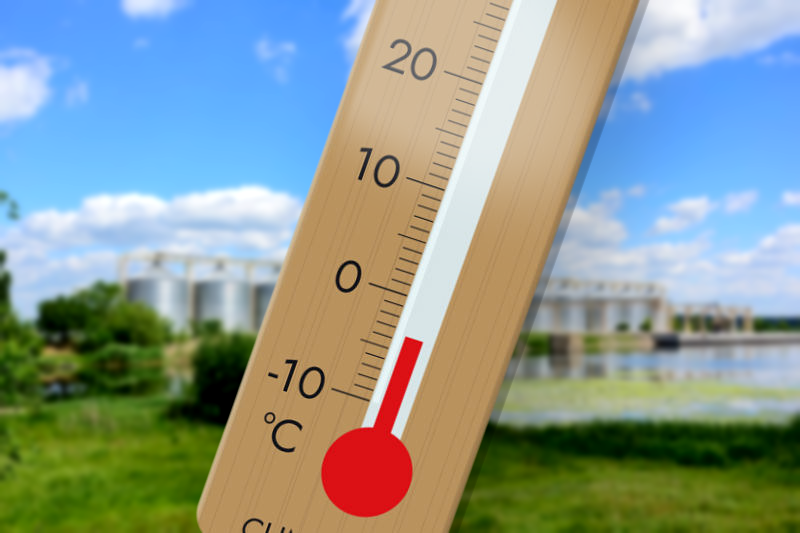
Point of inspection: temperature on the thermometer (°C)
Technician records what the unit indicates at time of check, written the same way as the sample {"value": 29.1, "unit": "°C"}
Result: {"value": -3.5, "unit": "°C"}
